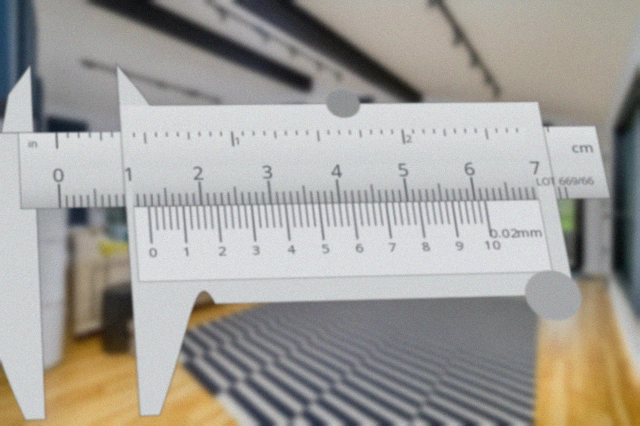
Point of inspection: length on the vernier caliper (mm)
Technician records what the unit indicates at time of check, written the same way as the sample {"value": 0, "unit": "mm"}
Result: {"value": 12.5, "unit": "mm"}
